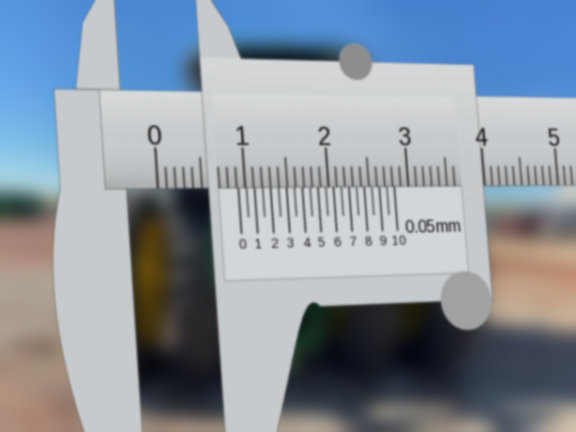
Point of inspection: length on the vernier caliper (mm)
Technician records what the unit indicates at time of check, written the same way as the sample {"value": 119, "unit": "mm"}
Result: {"value": 9.2, "unit": "mm"}
